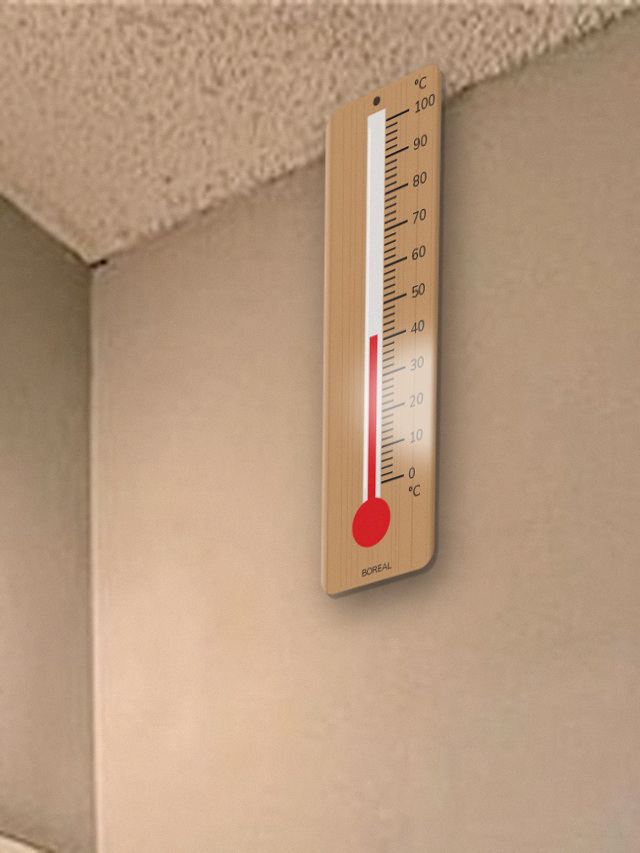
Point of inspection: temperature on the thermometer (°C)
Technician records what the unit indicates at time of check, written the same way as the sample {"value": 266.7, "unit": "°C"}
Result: {"value": 42, "unit": "°C"}
